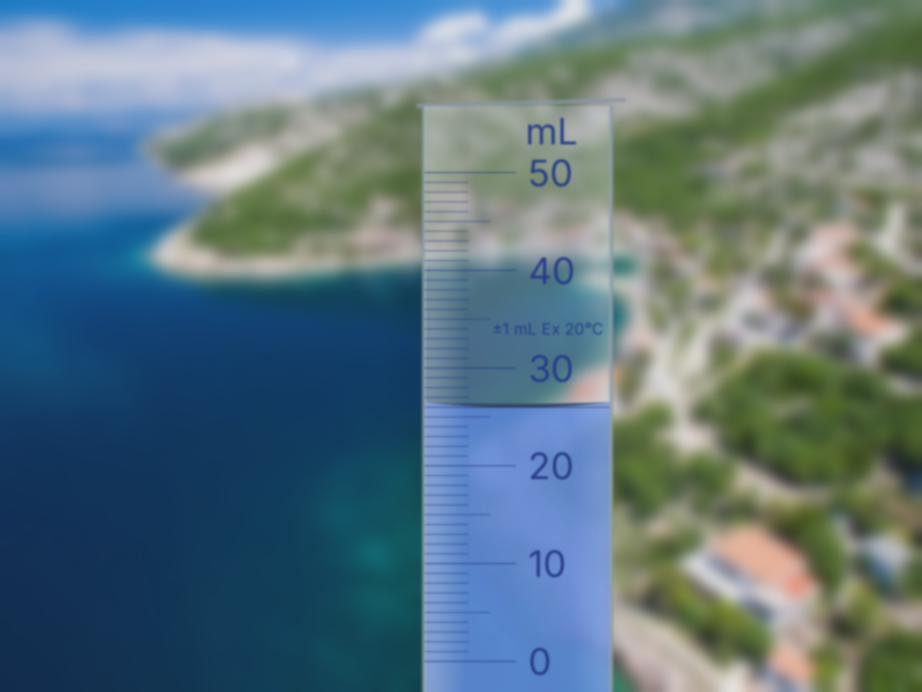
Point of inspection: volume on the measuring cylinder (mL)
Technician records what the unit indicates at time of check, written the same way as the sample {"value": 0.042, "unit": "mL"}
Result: {"value": 26, "unit": "mL"}
